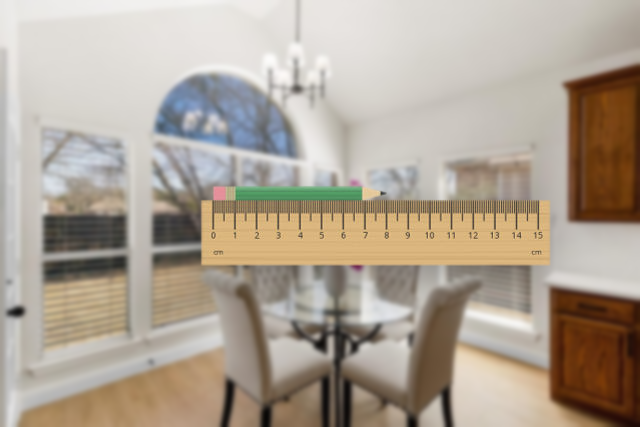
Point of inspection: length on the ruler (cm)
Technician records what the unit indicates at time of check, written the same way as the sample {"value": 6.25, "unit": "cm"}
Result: {"value": 8, "unit": "cm"}
